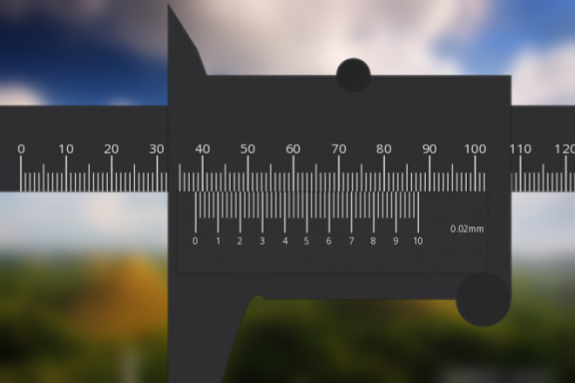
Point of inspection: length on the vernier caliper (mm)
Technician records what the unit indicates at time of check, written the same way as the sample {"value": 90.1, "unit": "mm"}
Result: {"value": 38.5, "unit": "mm"}
